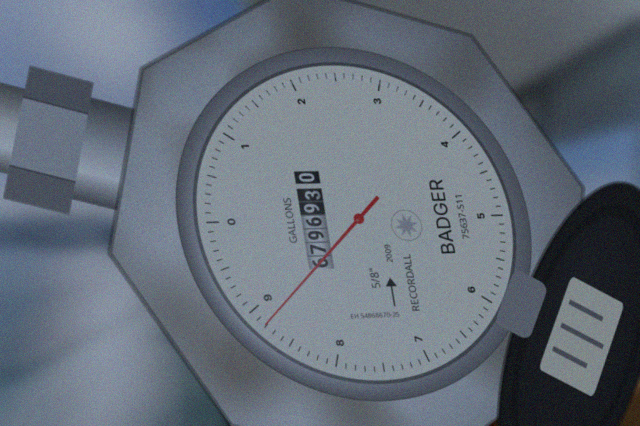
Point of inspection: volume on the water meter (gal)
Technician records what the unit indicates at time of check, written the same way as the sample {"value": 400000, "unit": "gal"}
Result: {"value": 6796928.8, "unit": "gal"}
